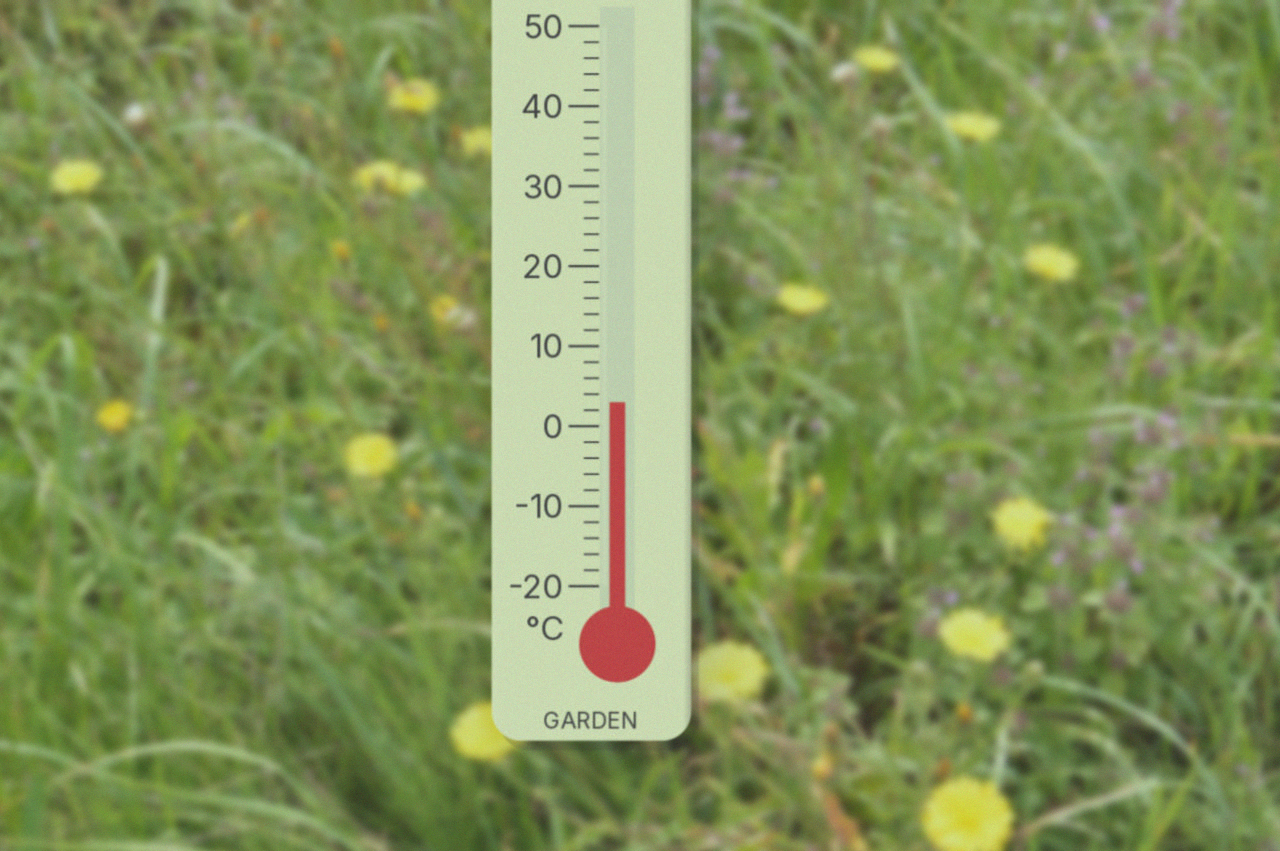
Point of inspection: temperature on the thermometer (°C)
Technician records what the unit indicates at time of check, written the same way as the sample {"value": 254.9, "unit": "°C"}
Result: {"value": 3, "unit": "°C"}
